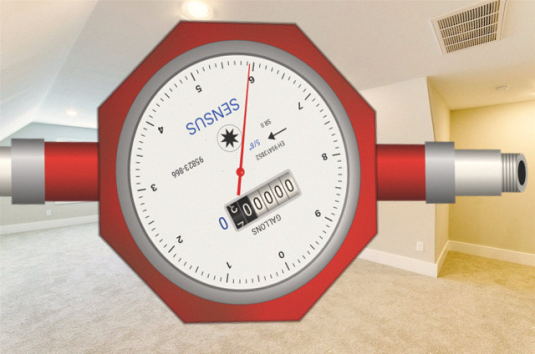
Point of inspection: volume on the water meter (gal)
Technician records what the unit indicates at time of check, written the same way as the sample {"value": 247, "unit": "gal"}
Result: {"value": 25.9, "unit": "gal"}
